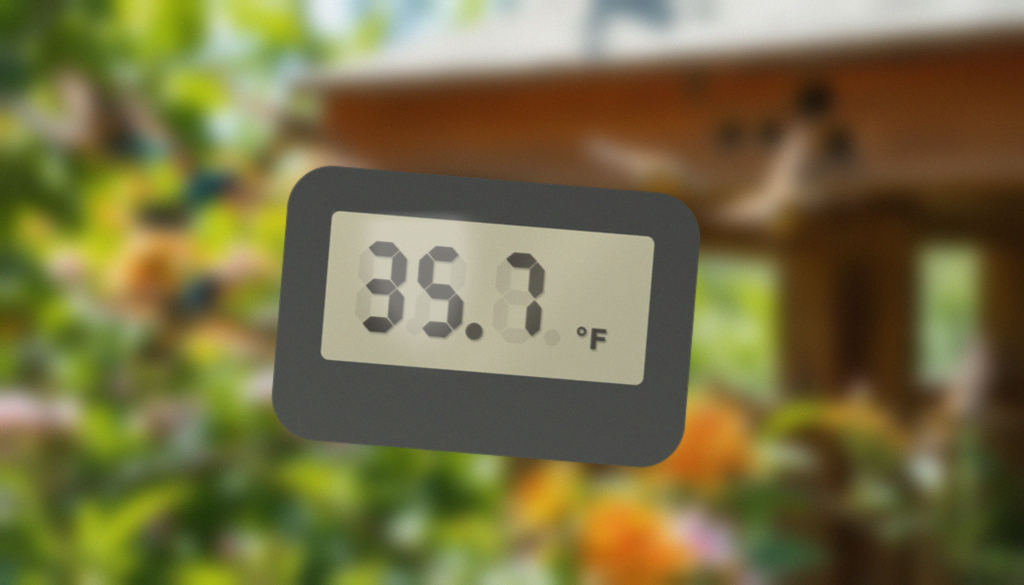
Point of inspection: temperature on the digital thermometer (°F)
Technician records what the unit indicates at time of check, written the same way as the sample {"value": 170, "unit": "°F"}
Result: {"value": 35.7, "unit": "°F"}
